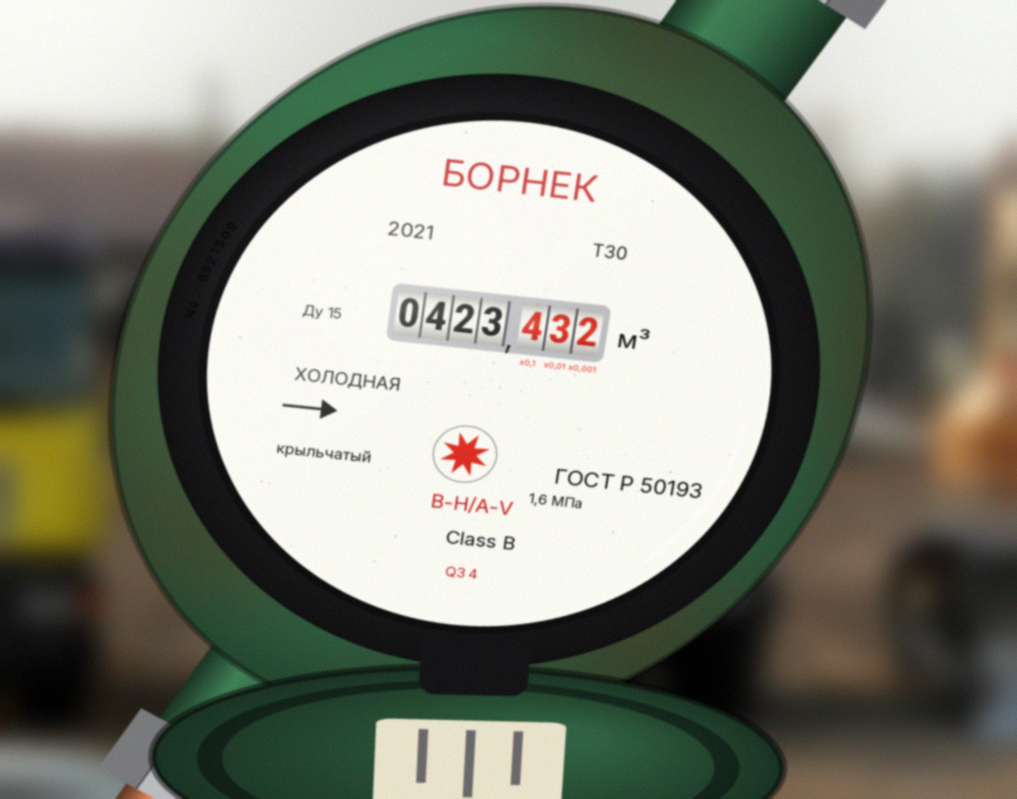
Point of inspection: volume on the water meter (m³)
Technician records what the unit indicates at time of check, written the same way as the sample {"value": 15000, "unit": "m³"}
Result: {"value": 423.432, "unit": "m³"}
